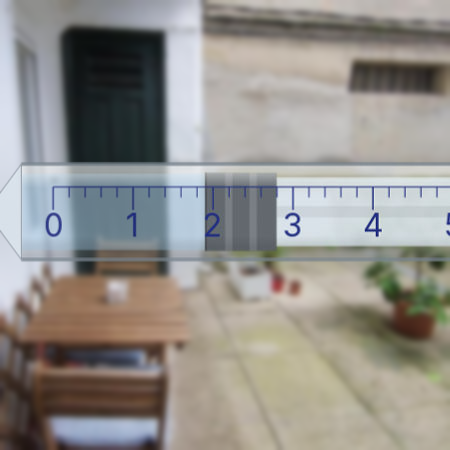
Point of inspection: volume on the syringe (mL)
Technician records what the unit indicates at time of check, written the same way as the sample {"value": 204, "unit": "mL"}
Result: {"value": 1.9, "unit": "mL"}
